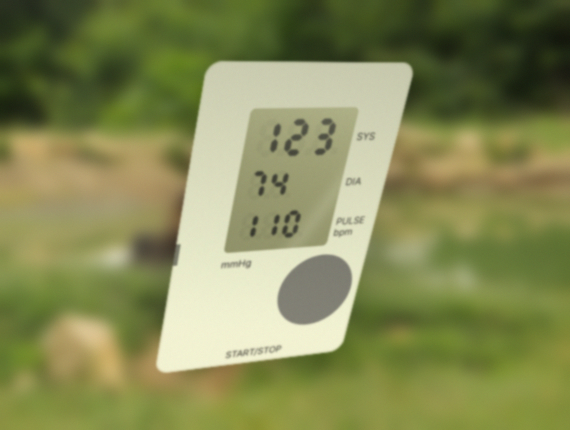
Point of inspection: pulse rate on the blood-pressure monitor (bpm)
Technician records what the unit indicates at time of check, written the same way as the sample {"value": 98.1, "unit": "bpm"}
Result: {"value": 110, "unit": "bpm"}
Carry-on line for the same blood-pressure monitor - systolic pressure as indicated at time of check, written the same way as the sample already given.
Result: {"value": 123, "unit": "mmHg"}
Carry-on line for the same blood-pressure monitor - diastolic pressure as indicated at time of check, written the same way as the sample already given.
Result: {"value": 74, "unit": "mmHg"}
